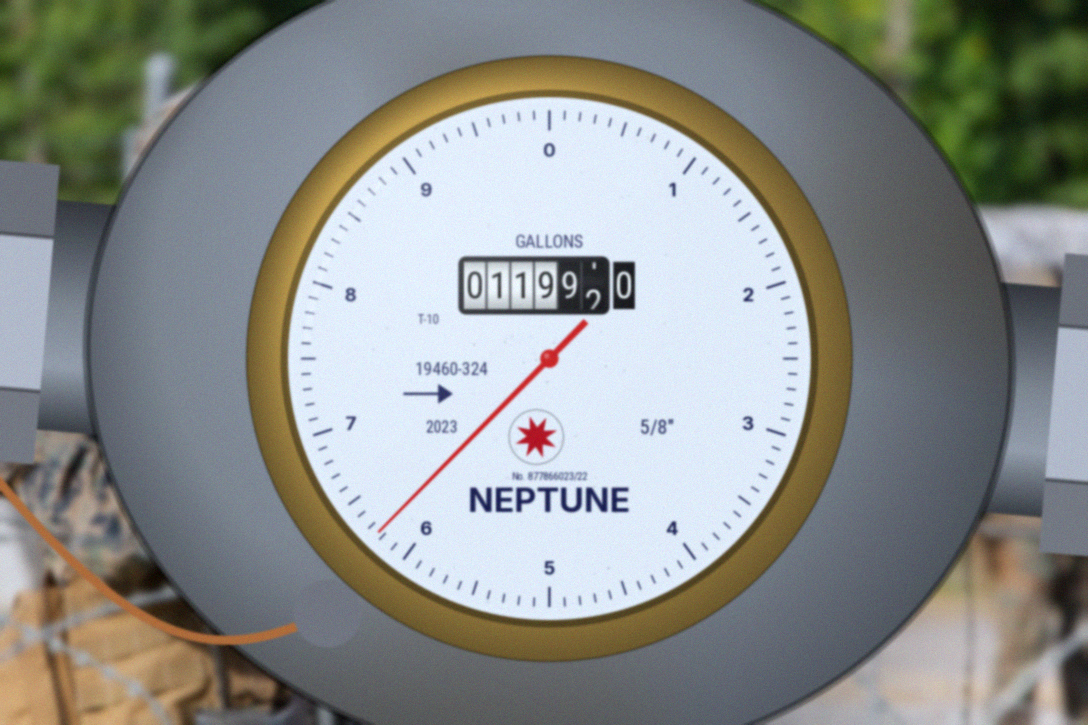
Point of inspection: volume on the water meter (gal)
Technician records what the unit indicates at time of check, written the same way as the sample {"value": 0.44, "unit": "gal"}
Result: {"value": 119916.2, "unit": "gal"}
